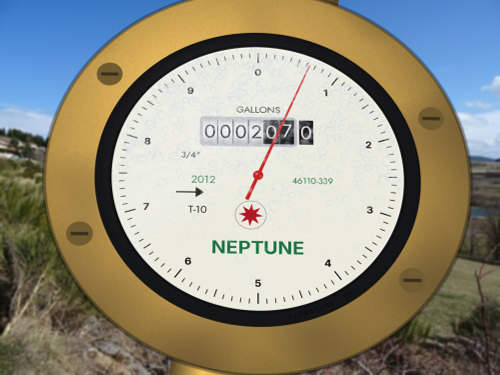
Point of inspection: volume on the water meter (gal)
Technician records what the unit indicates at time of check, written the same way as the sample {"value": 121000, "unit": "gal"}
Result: {"value": 2070.6, "unit": "gal"}
